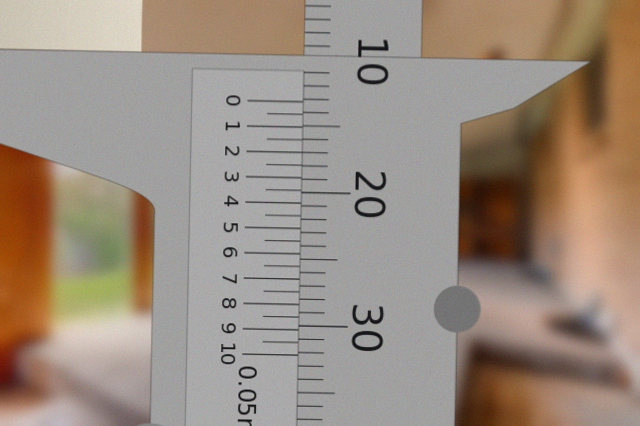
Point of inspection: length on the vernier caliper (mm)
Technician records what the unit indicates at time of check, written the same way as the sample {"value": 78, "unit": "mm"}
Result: {"value": 13.2, "unit": "mm"}
